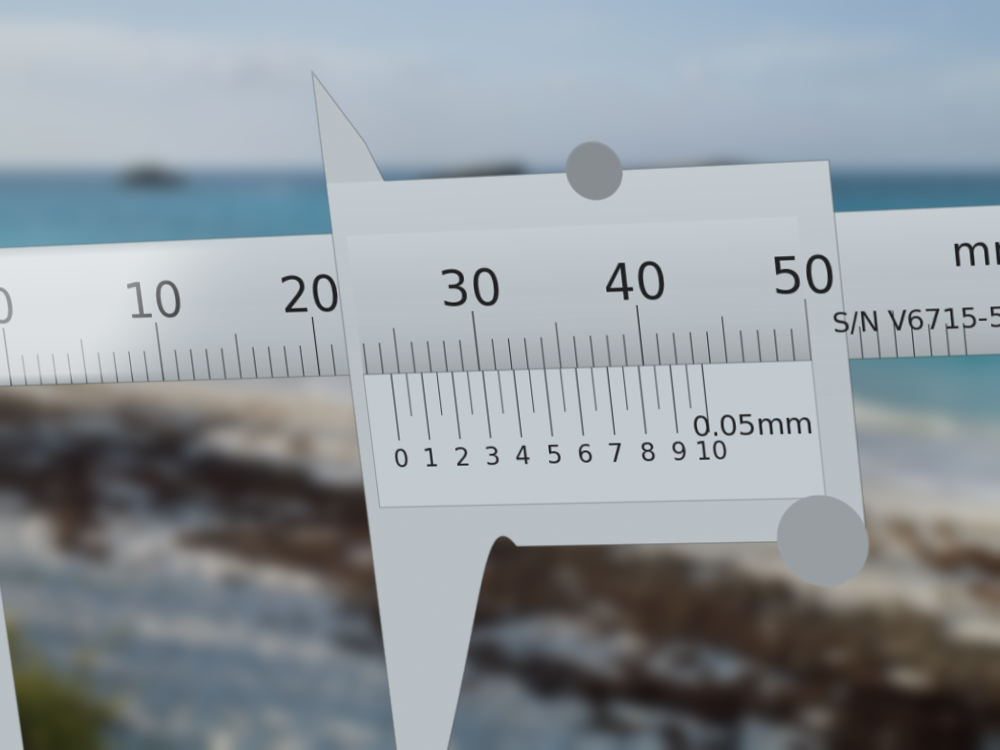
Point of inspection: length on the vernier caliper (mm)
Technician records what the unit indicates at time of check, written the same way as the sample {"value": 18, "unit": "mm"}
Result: {"value": 24.5, "unit": "mm"}
